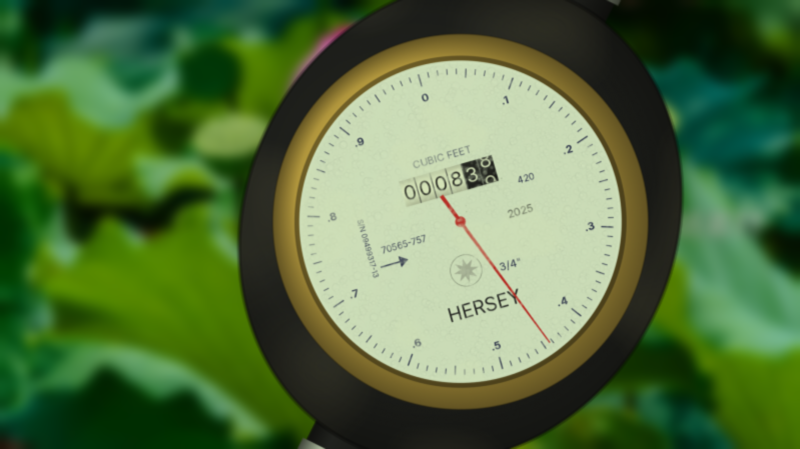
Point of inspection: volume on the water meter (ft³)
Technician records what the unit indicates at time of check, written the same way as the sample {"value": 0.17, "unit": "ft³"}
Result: {"value": 838.44, "unit": "ft³"}
